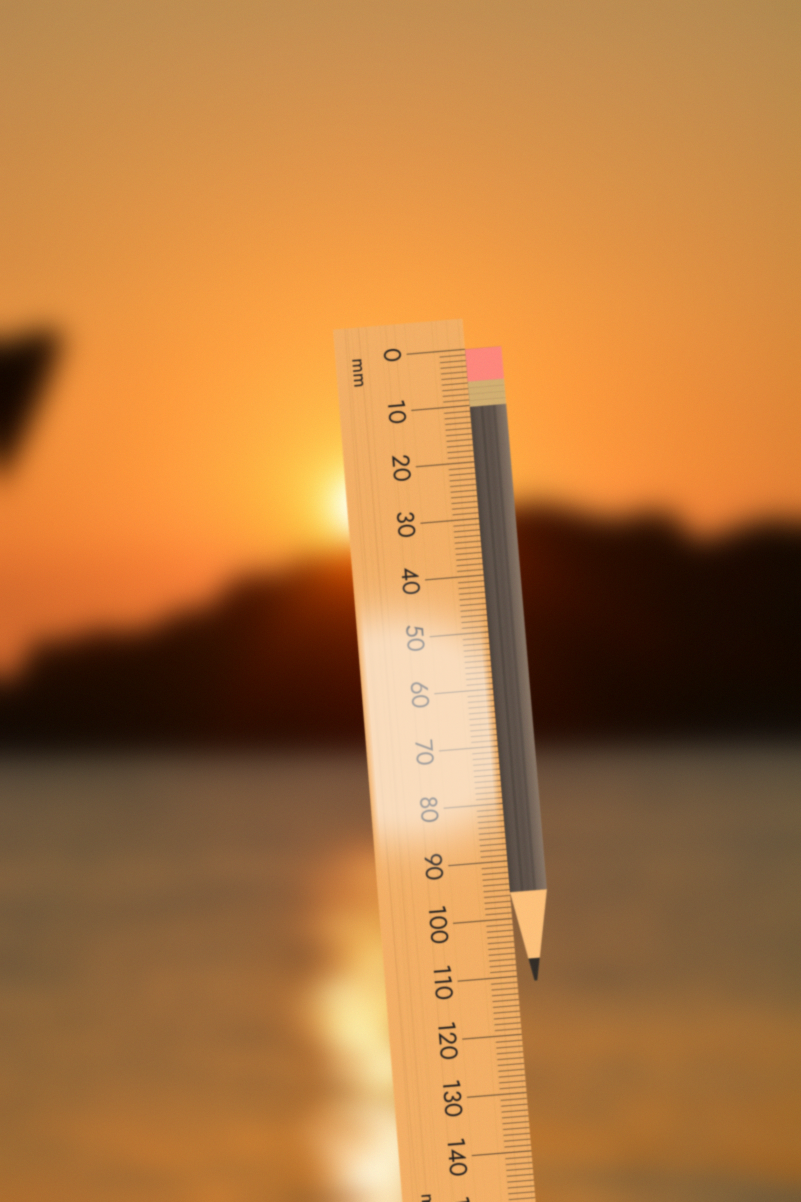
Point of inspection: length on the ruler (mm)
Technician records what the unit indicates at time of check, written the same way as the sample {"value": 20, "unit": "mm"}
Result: {"value": 111, "unit": "mm"}
